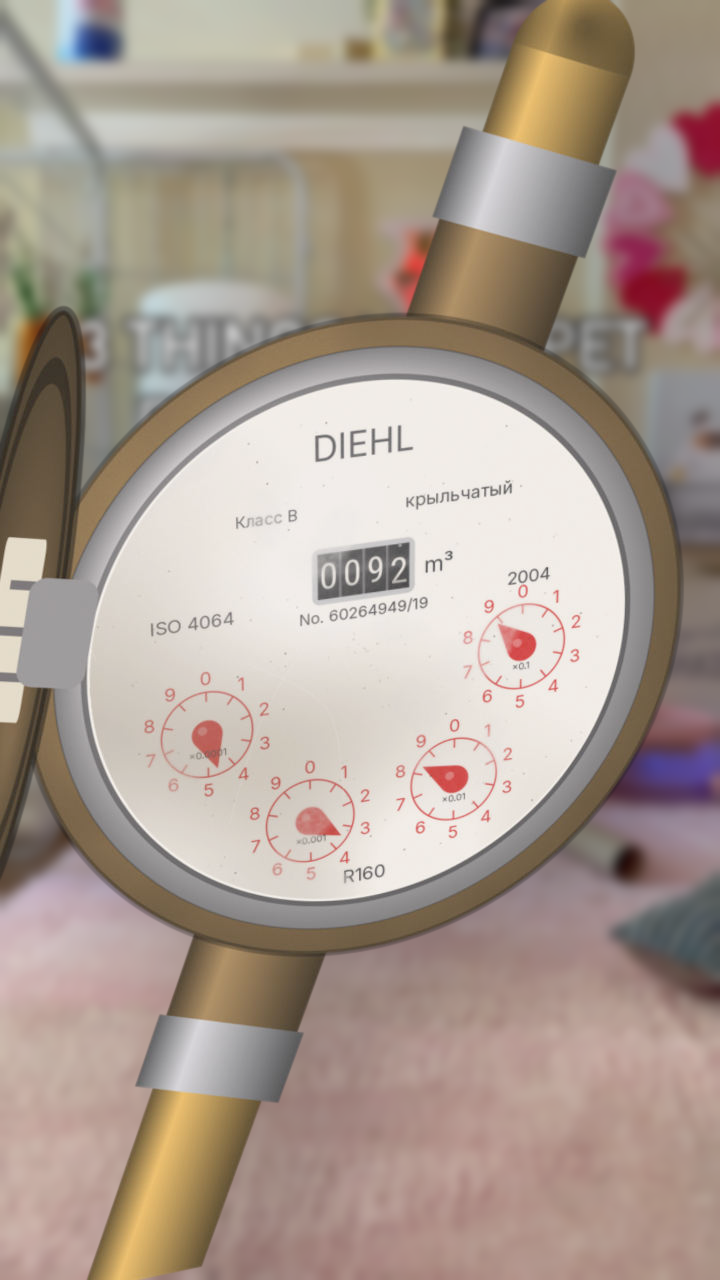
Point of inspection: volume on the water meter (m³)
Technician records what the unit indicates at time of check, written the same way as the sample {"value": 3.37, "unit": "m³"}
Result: {"value": 91.8834, "unit": "m³"}
